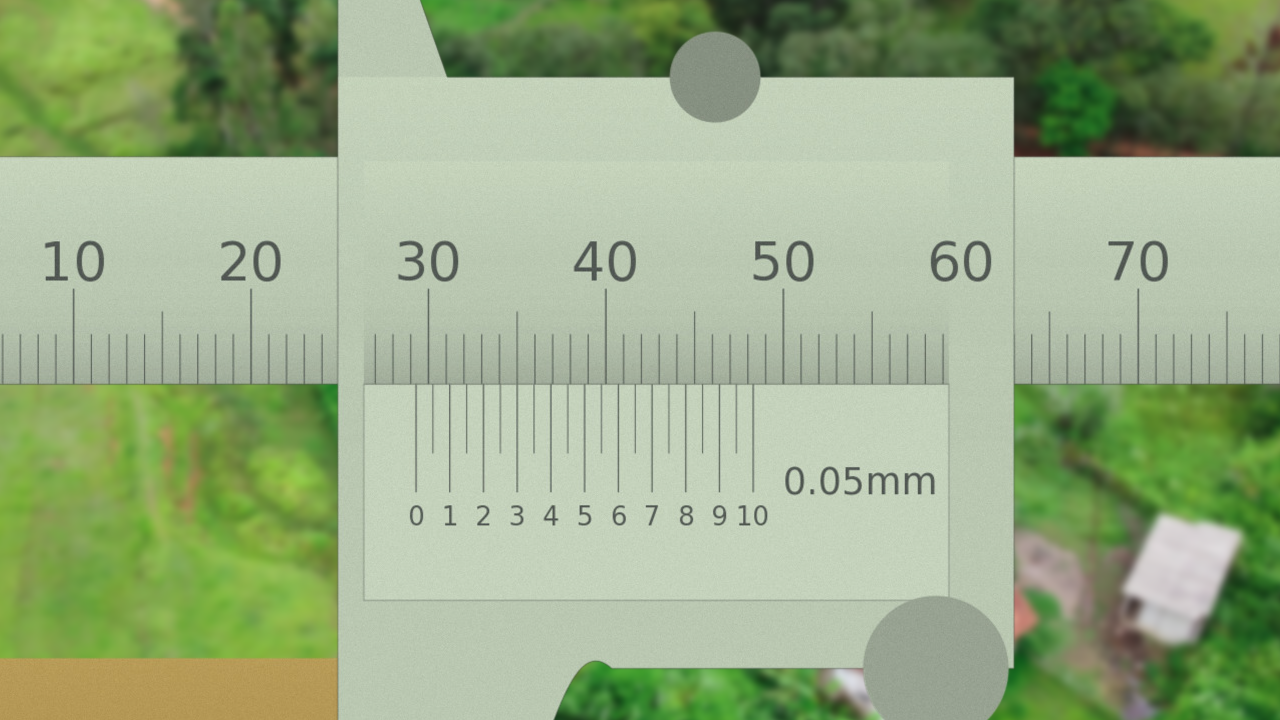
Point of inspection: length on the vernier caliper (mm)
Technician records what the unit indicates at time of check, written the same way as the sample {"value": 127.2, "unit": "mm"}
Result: {"value": 29.3, "unit": "mm"}
